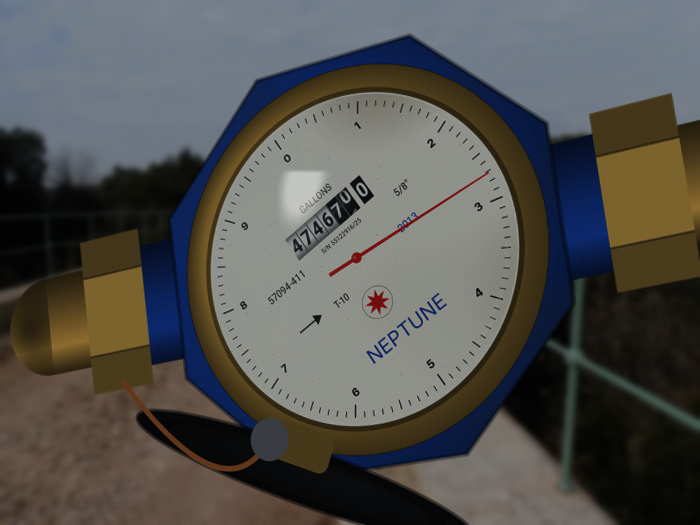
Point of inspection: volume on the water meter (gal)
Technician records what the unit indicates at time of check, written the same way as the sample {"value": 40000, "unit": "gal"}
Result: {"value": 4746702.7, "unit": "gal"}
